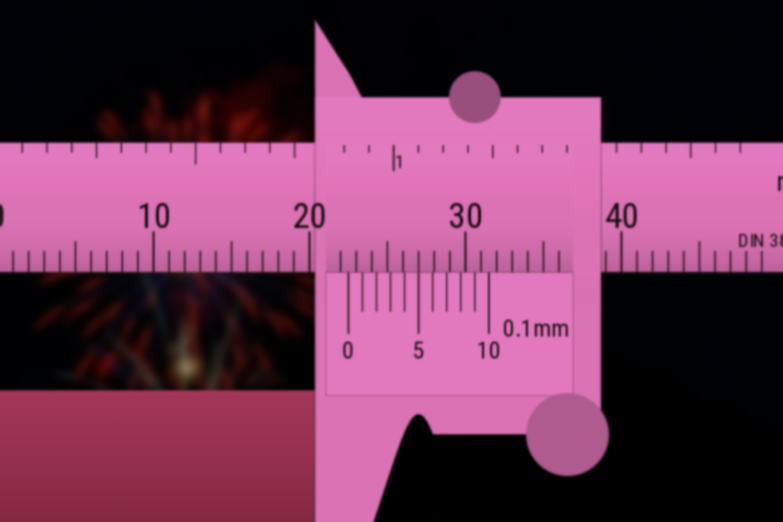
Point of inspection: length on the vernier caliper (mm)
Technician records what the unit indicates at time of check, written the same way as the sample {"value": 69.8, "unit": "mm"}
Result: {"value": 22.5, "unit": "mm"}
